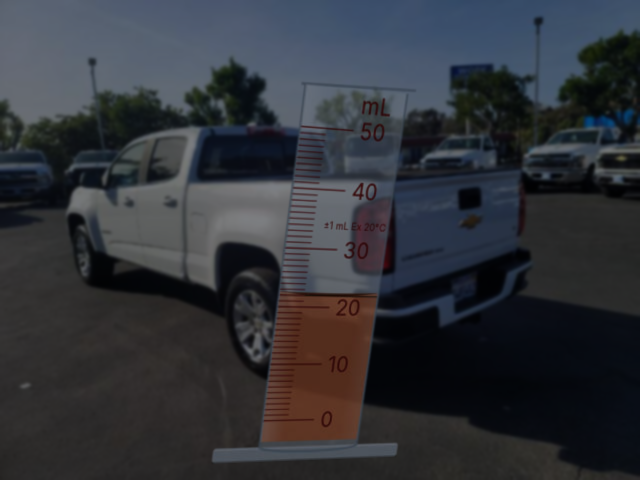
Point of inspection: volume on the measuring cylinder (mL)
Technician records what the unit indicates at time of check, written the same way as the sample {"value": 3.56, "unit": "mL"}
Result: {"value": 22, "unit": "mL"}
